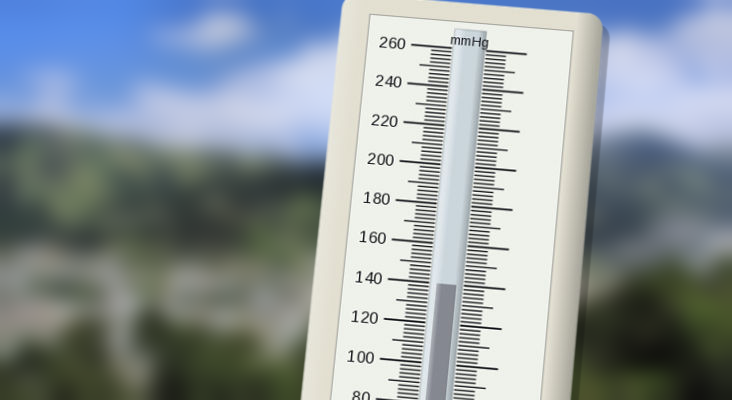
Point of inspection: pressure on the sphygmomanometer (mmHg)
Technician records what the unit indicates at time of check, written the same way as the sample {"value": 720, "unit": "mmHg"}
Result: {"value": 140, "unit": "mmHg"}
